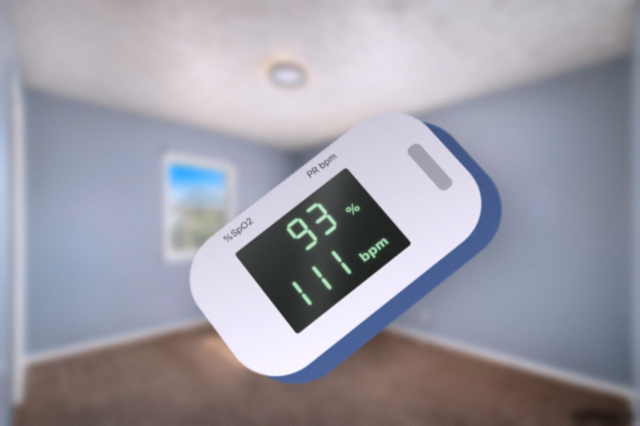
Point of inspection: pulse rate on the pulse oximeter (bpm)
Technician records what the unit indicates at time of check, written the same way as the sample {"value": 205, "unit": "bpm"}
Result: {"value": 111, "unit": "bpm"}
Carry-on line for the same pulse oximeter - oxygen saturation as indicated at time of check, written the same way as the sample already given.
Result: {"value": 93, "unit": "%"}
